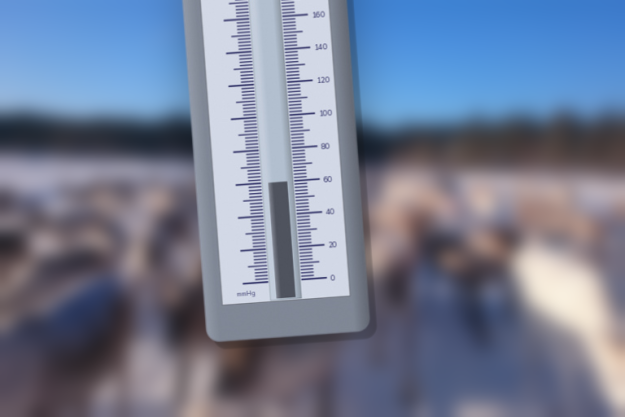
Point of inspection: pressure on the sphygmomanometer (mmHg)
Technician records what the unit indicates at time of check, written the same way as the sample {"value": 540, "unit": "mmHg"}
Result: {"value": 60, "unit": "mmHg"}
